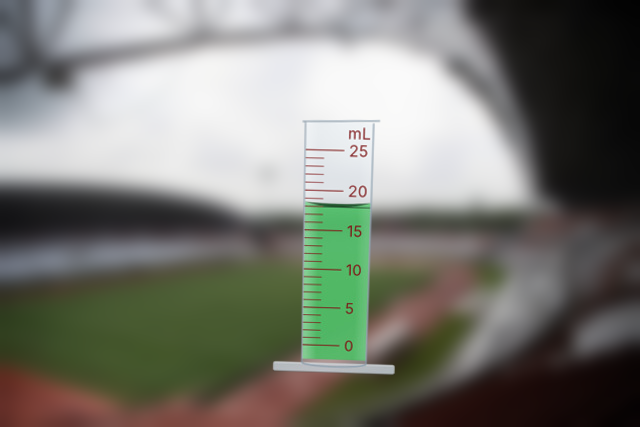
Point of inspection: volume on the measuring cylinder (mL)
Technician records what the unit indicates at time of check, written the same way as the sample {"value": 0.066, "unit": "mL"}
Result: {"value": 18, "unit": "mL"}
